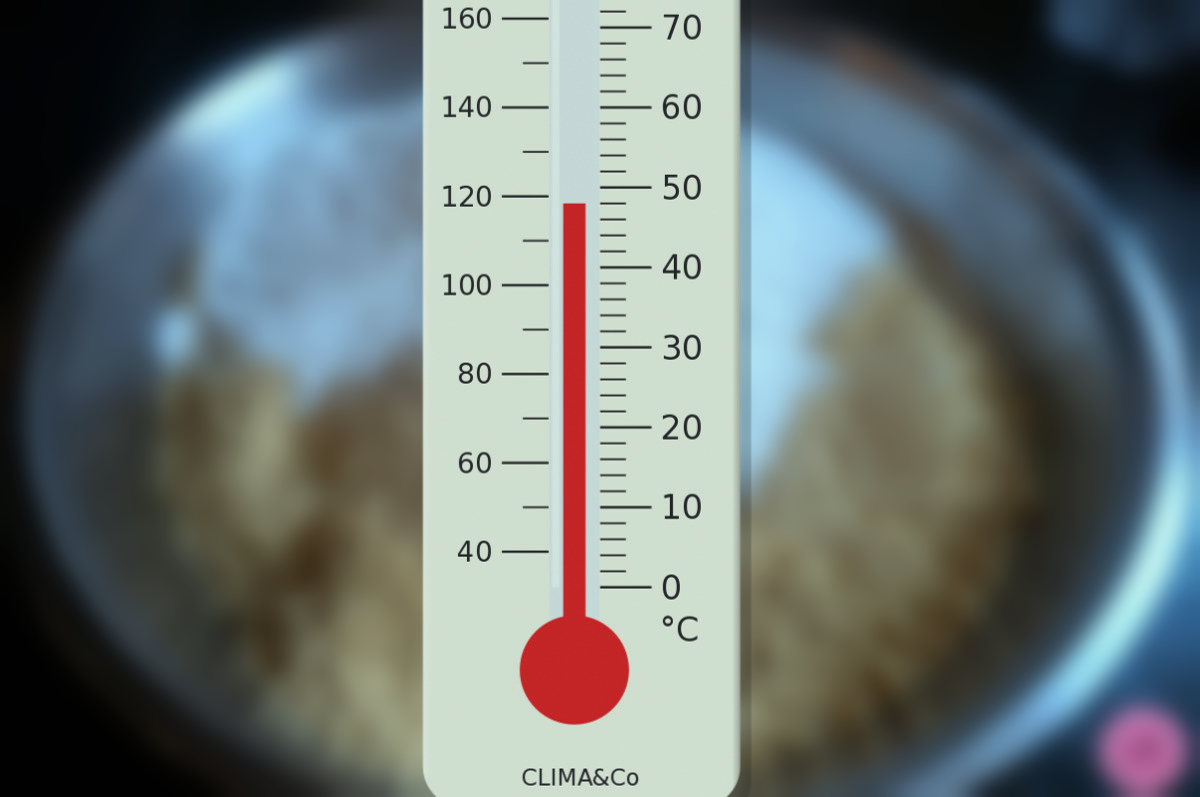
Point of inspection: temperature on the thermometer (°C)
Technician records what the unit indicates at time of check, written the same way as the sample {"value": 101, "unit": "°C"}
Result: {"value": 48, "unit": "°C"}
